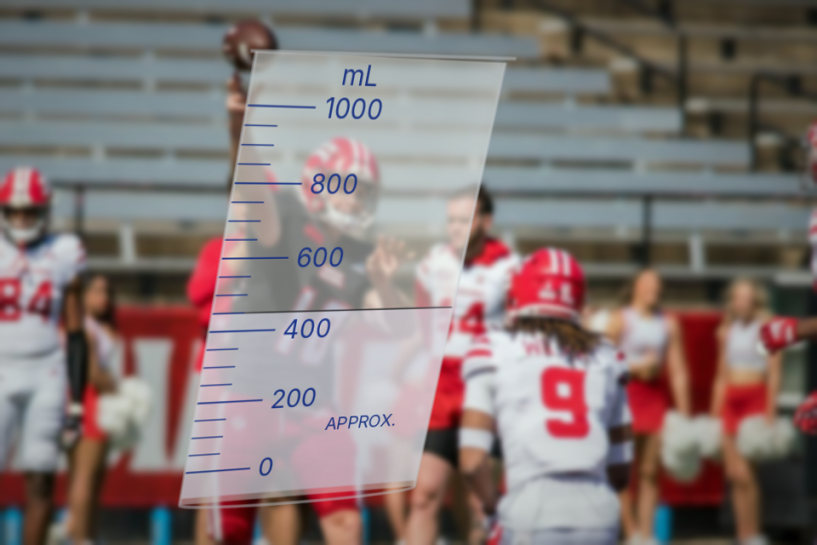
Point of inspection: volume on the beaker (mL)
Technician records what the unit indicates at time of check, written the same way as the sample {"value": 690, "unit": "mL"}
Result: {"value": 450, "unit": "mL"}
